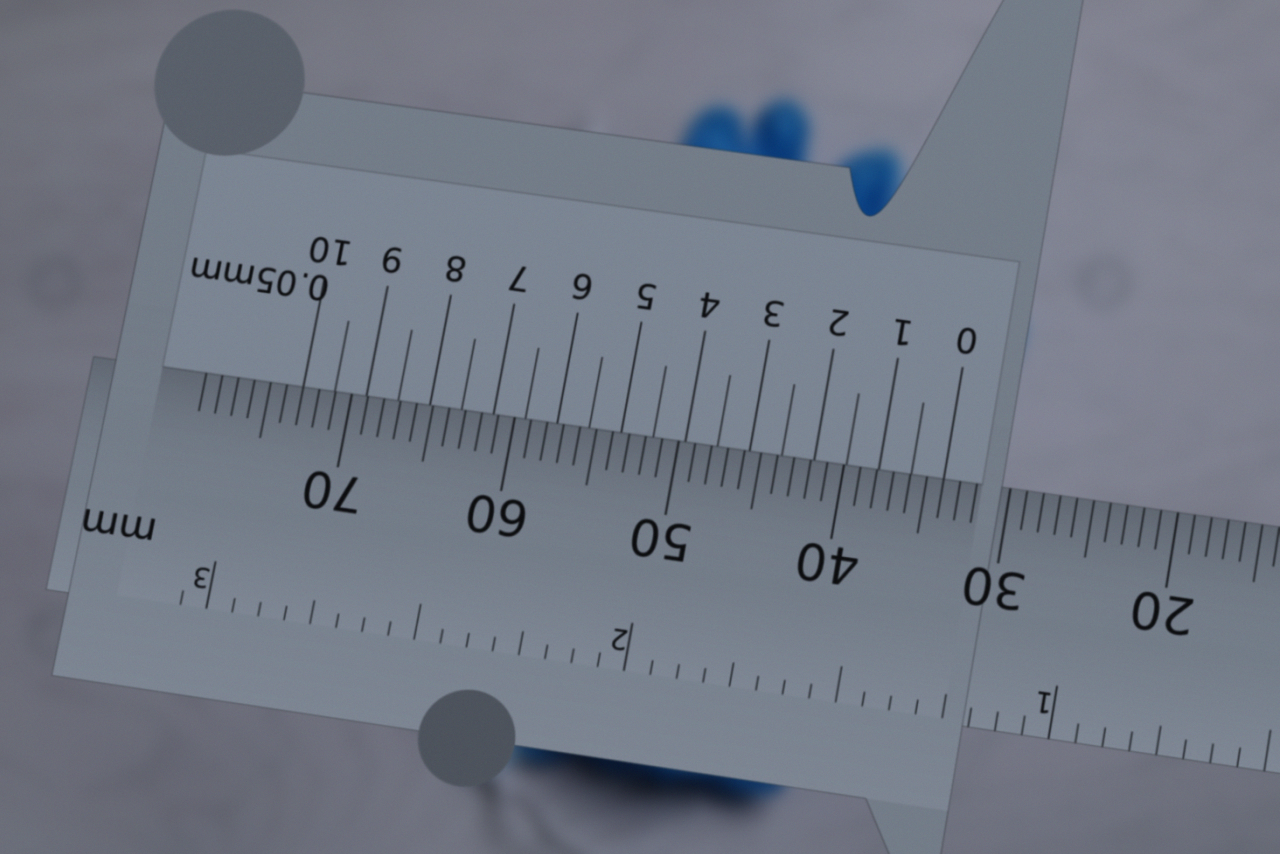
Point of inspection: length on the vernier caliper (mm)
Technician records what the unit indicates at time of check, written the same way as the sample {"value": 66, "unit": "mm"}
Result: {"value": 34.0, "unit": "mm"}
